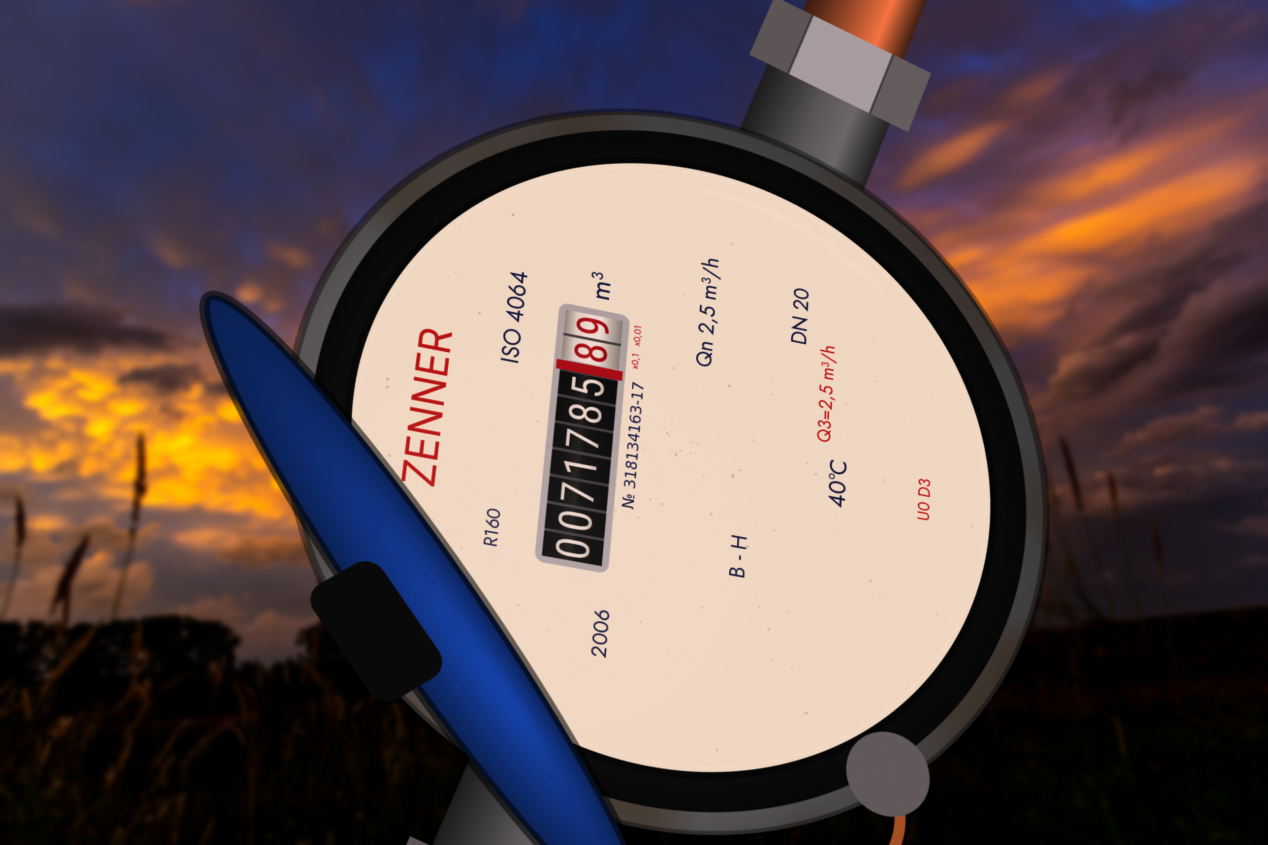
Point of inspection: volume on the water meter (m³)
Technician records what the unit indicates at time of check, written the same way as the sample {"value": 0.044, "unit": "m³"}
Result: {"value": 71785.89, "unit": "m³"}
